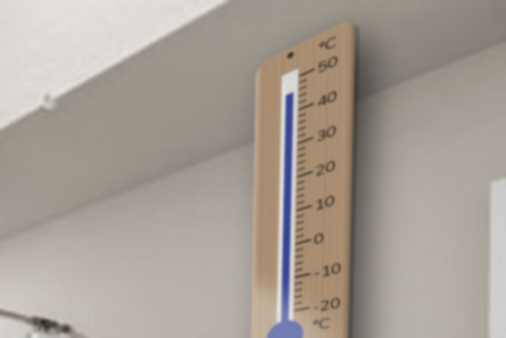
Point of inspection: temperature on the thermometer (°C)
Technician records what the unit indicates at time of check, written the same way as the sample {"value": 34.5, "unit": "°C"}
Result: {"value": 46, "unit": "°C"}
